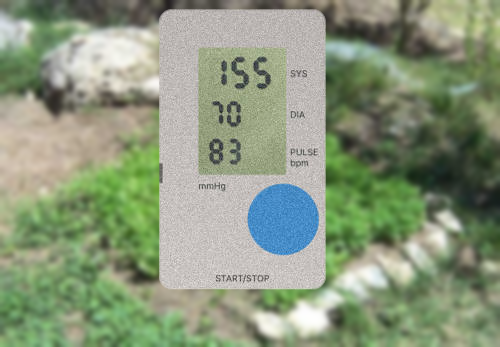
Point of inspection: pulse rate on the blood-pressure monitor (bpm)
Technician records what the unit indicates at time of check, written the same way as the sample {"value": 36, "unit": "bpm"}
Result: {"value": 83, "unit": "bpm"}
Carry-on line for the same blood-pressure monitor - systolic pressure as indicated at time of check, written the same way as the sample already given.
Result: {"value": 155, "unit": "mmHg"}
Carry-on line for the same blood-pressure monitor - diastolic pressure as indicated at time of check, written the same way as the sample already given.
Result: {"value": 70, "unit": "mmHg"}
